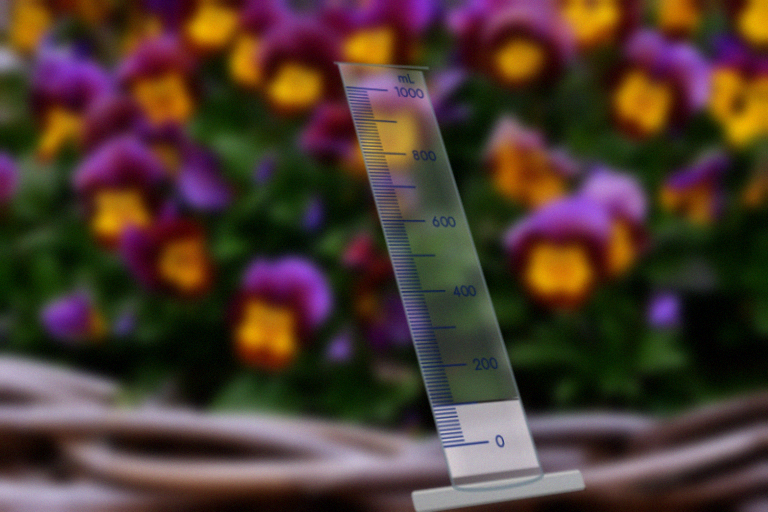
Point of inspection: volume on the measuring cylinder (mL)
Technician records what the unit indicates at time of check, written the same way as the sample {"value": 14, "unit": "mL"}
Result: {"value": 100, "unit": "mL"}
